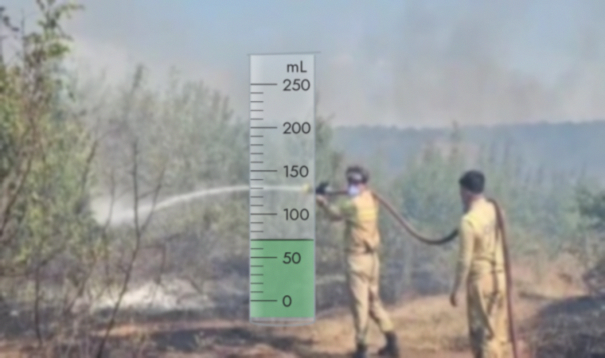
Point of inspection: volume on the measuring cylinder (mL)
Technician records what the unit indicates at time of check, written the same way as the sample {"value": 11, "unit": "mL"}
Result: {"value": 70, "unit": "mL"}
